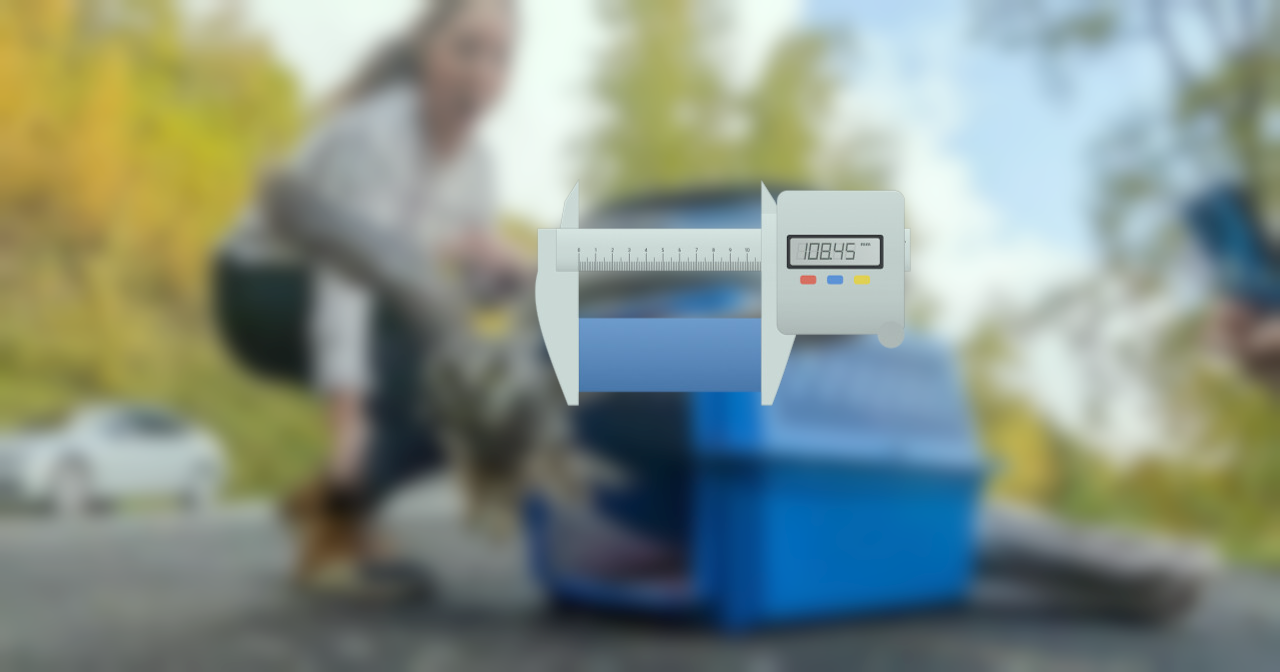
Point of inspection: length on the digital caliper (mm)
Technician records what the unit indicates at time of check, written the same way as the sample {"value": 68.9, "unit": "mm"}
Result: {"value": 108.45, "unit": "mm"}
